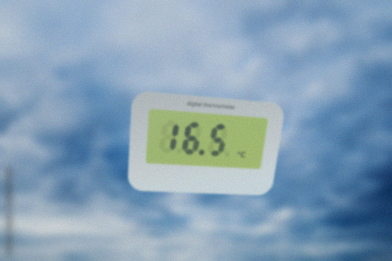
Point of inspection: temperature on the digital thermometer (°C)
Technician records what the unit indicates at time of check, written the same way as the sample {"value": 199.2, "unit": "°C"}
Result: {"value": 16.5, "unit": "°C"}
